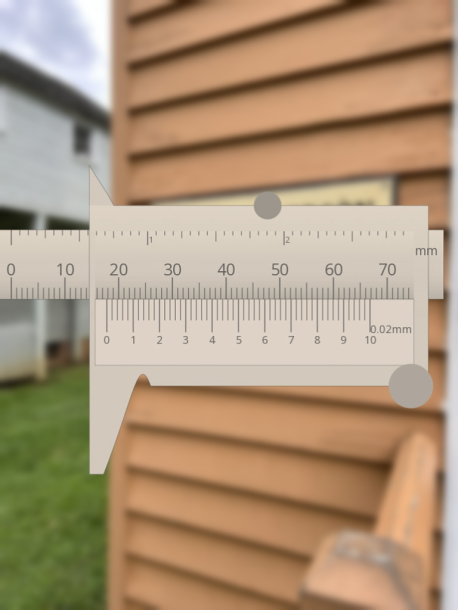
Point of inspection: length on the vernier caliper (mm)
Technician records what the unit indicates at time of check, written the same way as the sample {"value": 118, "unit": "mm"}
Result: {"value": 17.8, "unit": "mm"}
